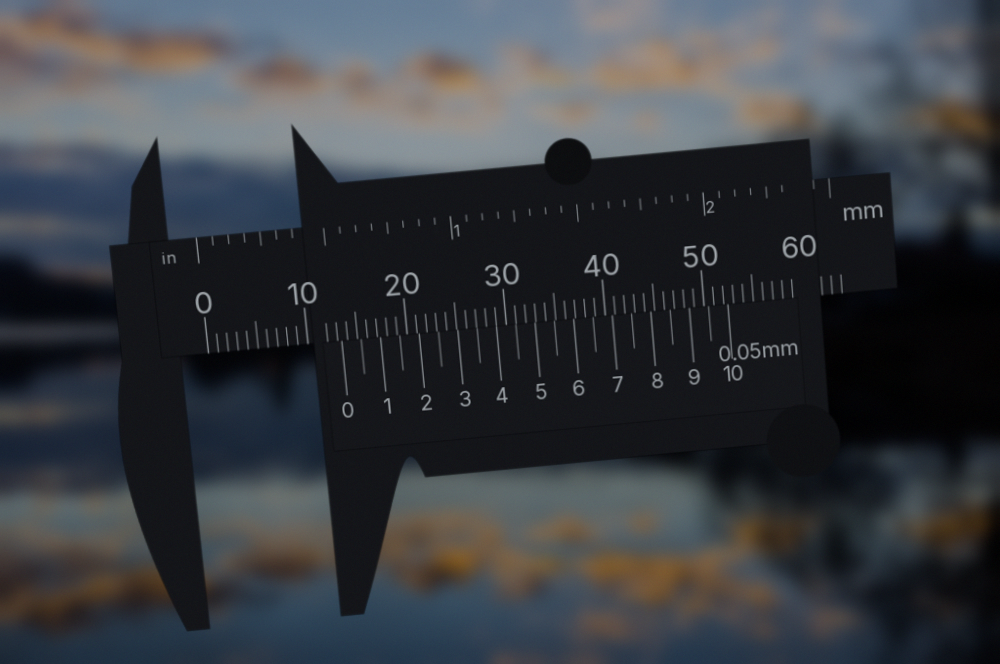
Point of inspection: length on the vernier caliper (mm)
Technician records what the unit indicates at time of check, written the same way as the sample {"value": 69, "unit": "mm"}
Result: {"value": 13.4, "unit": "mm"}
